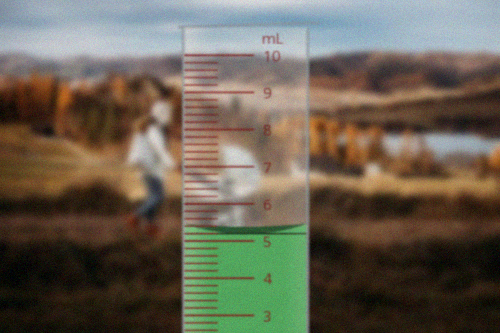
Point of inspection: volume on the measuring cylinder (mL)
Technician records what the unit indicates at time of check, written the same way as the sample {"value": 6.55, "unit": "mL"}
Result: {"value": 5.2, "unit": "mL"}
